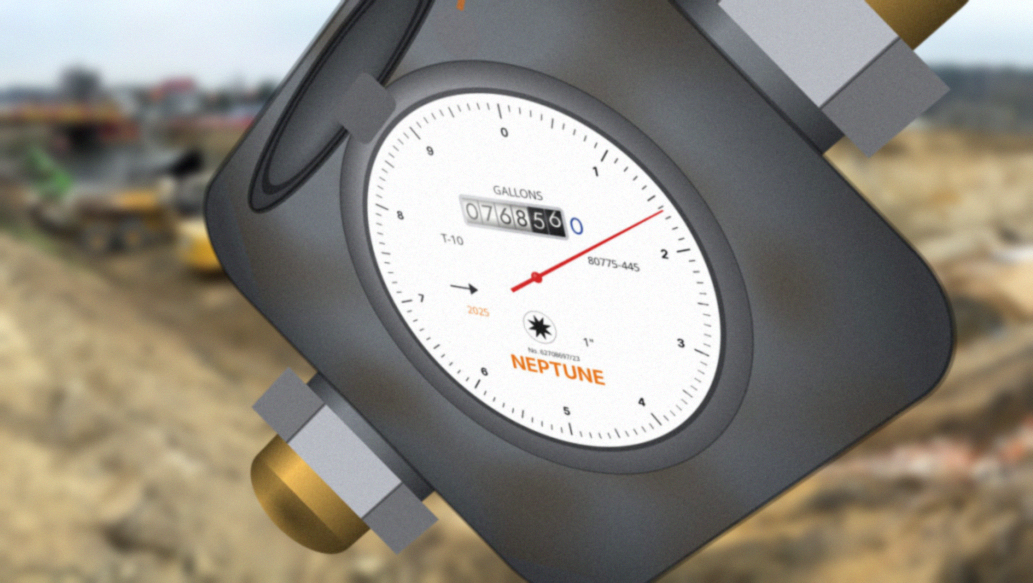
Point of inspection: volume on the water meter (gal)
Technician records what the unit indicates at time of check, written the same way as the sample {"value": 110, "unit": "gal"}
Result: {"value": 768561.6, "unit": "gal"}
